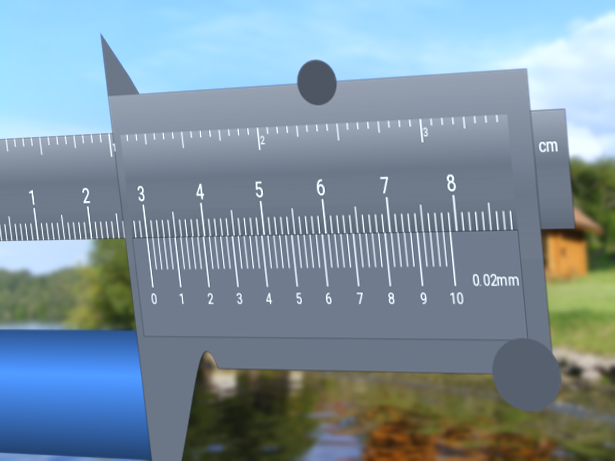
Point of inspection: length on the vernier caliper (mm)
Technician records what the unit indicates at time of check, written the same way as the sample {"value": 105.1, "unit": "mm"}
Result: {"value": 30.0, "unit": "mm"}
